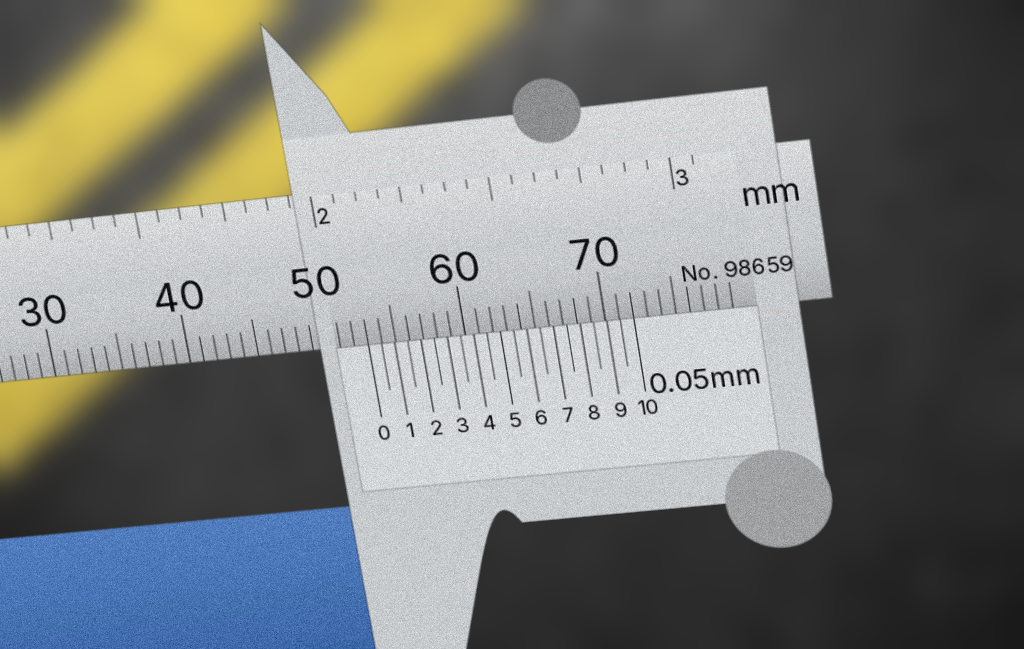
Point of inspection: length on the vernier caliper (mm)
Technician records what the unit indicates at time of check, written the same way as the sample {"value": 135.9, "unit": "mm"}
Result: {"value": 53.0, "unit": "mm"}
